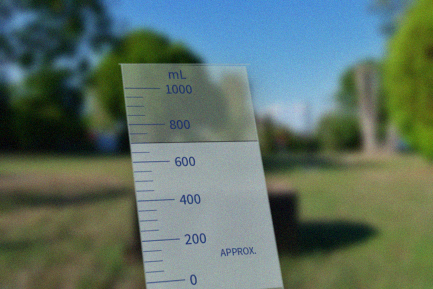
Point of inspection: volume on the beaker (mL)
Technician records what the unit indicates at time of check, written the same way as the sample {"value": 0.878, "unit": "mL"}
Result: {"value": 700, "unit": "mL"}
